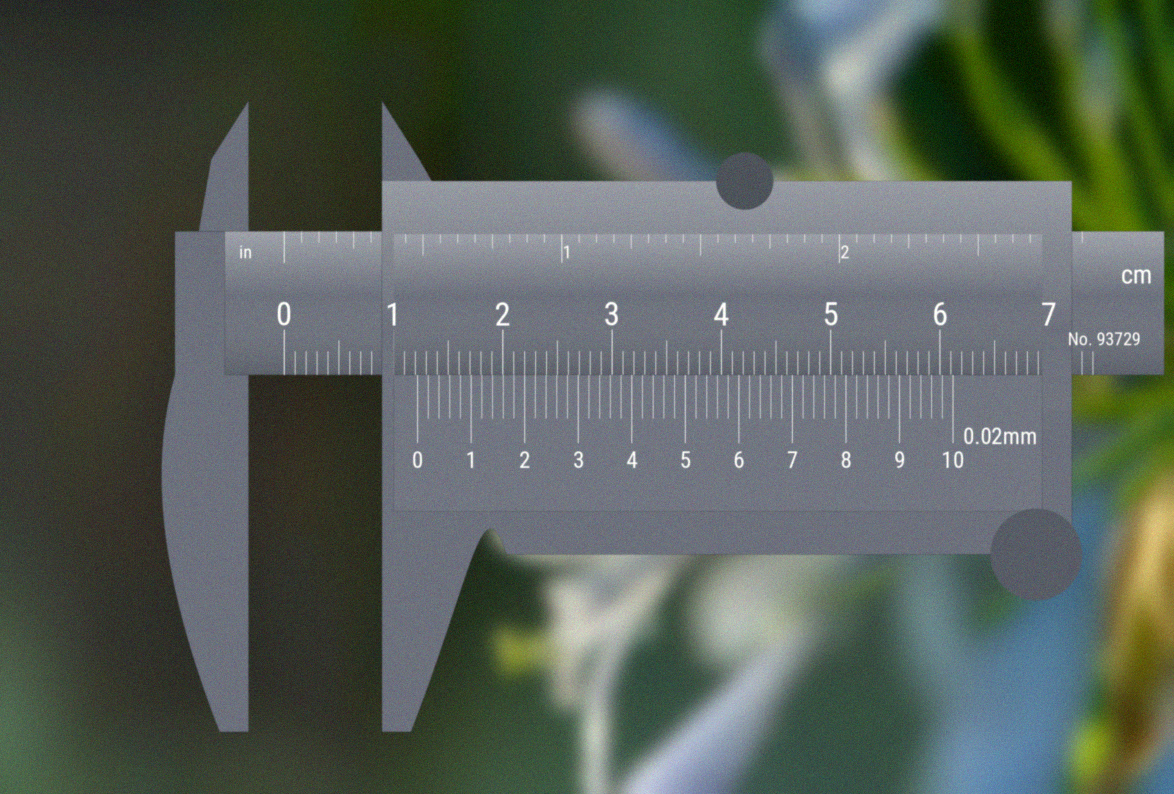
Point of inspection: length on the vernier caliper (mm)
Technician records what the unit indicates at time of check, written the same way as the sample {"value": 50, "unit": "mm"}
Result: {"value": 12.2, "unit": "mm"}
